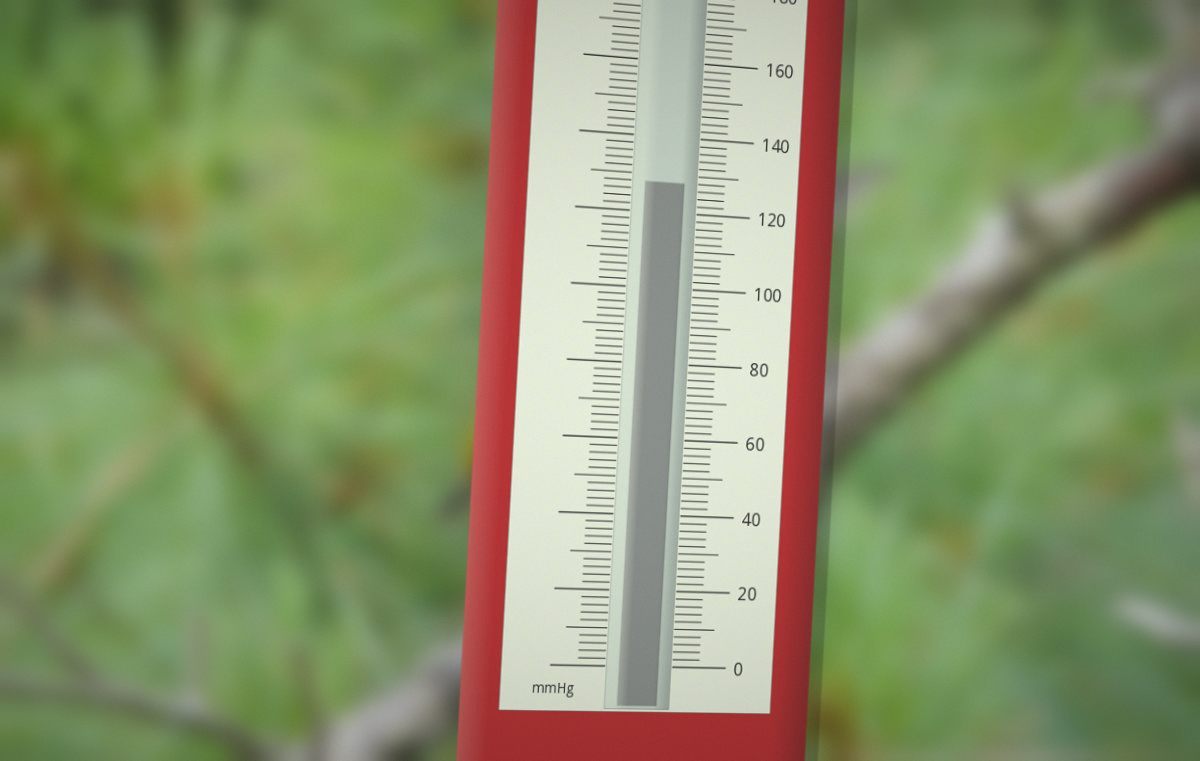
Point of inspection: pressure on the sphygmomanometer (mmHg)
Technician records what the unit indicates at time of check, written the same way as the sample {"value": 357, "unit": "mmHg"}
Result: {"value": 128, "unit": "mmHg"}
